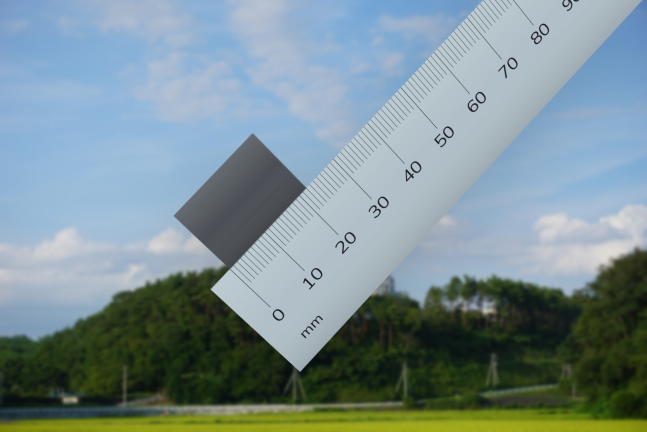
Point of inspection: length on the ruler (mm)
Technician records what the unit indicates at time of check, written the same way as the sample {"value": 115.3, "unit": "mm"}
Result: {"value": 22, "unit": "mm"}
